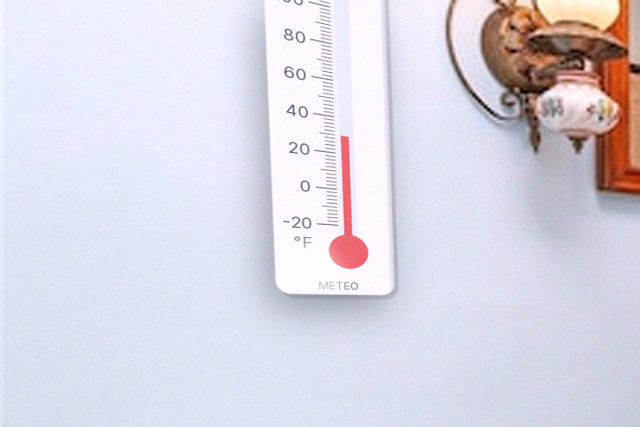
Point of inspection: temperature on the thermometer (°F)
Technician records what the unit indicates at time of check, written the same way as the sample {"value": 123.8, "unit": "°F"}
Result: {"value": 30, "unit": "°F"}
